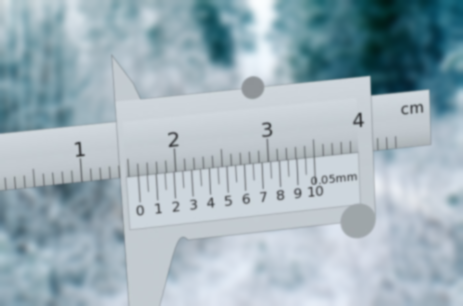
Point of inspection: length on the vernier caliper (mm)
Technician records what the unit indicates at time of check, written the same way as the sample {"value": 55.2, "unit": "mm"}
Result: {"value": 16.0, "unit": "mm"}
